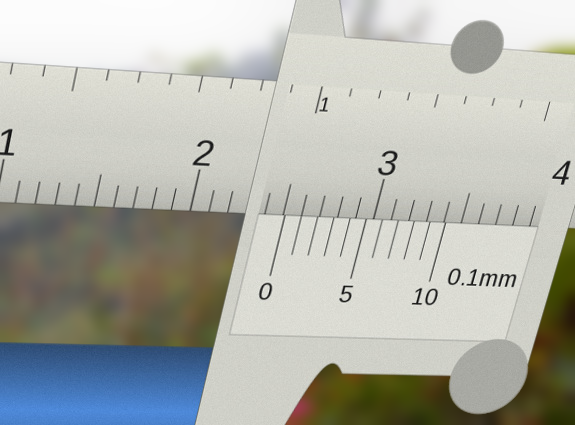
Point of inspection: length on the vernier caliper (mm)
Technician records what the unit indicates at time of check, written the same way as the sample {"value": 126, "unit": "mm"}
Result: {"value": 25.1, "unit": "mm"}
